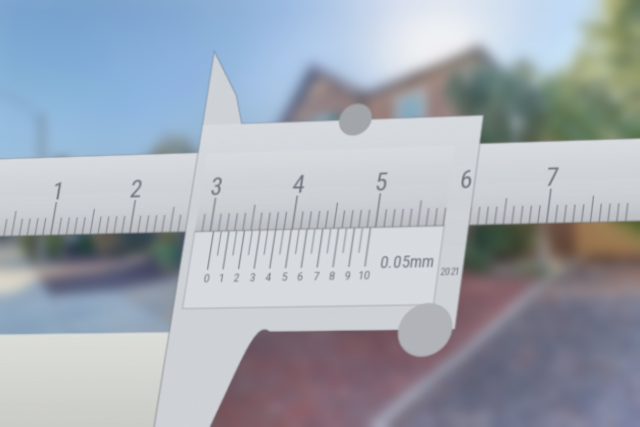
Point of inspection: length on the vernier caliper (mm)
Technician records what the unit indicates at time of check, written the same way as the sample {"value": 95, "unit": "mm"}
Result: {"value": 30.4, "unit": "mm"}
